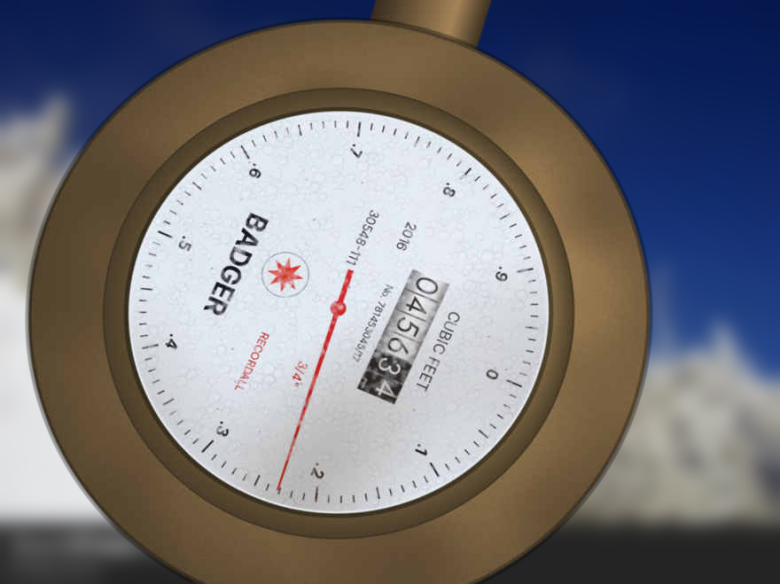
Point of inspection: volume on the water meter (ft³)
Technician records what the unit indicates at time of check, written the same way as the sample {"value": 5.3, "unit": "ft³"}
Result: {"value": 45634.23, "unit": "ft³"}
